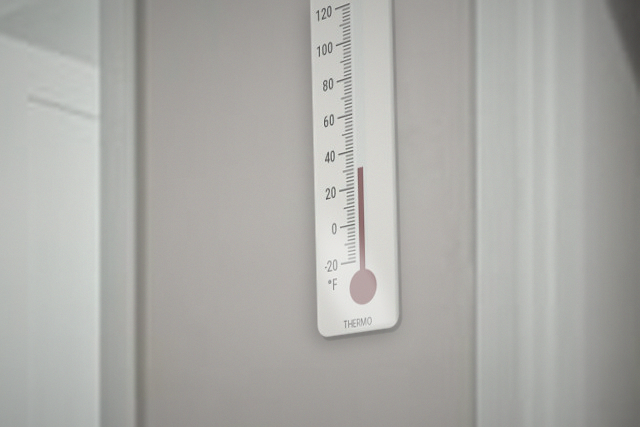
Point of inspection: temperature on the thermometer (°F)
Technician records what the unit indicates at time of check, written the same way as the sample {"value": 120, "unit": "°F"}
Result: {"value": 30, "unit": "°F"}
